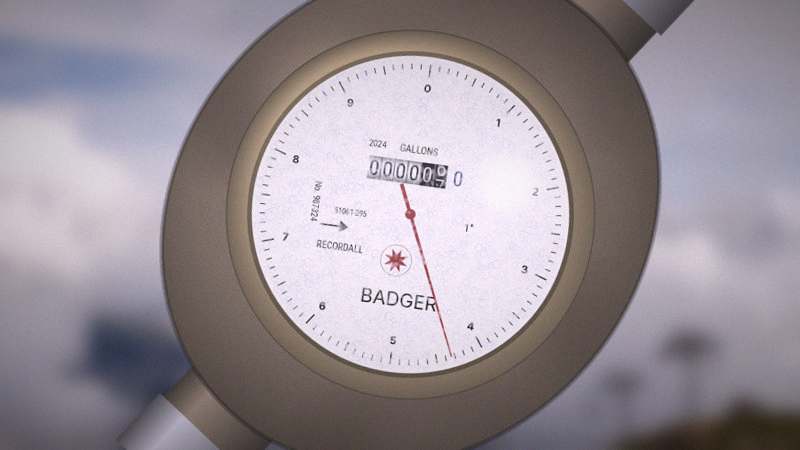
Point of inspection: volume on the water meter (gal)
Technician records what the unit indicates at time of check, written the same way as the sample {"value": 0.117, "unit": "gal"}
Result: {"value": 64.3, "unit": "gal"}
